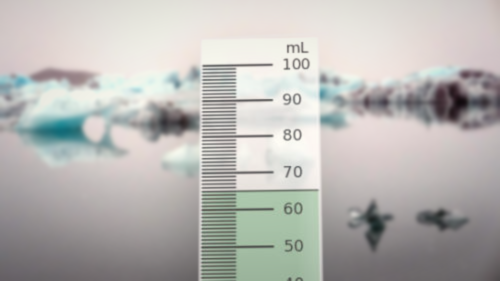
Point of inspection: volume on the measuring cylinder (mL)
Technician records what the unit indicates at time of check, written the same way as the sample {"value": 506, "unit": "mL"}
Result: {"value": 65, "unit": "mL"}
